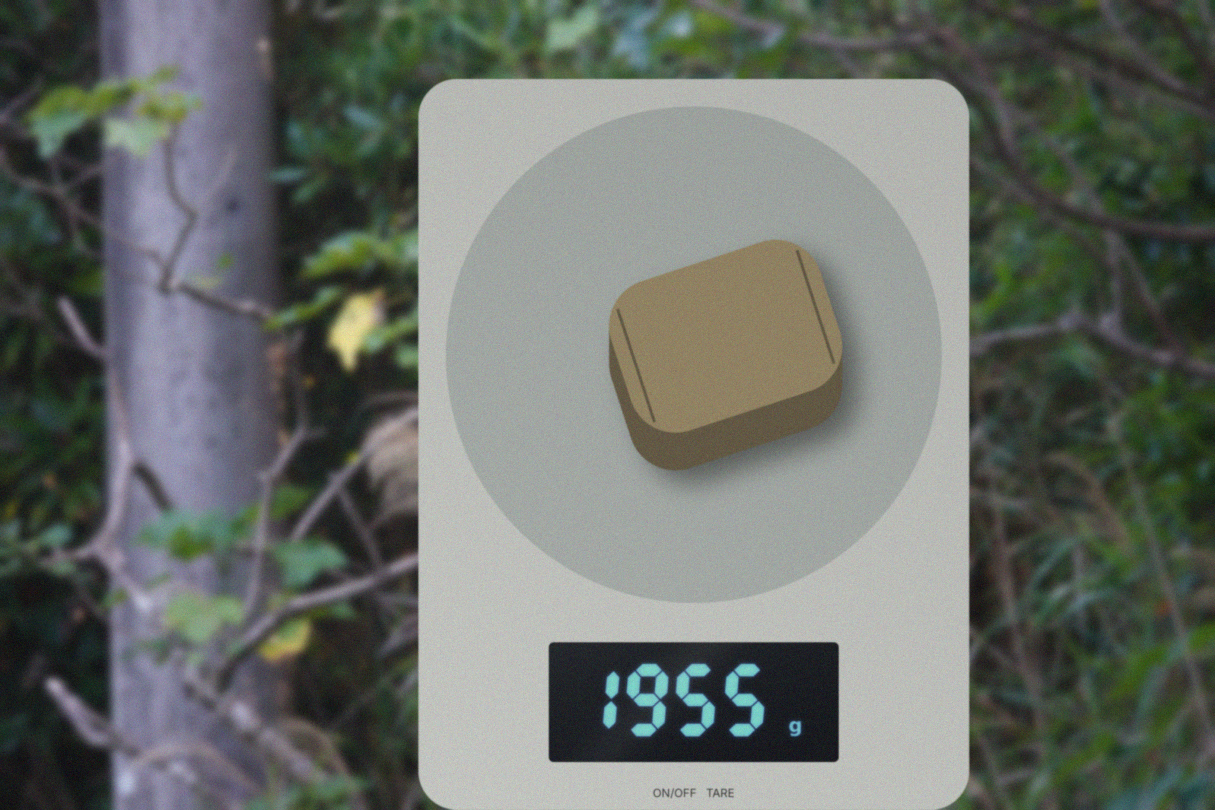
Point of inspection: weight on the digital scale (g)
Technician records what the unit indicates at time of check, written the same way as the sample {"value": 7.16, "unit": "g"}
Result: {"value": 1955, "unit": "g"}
